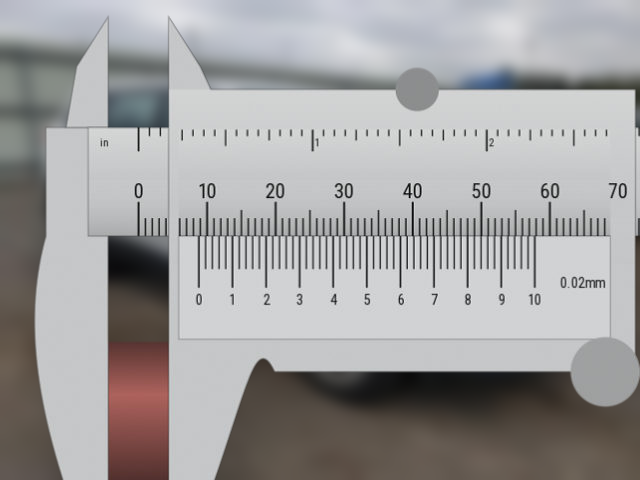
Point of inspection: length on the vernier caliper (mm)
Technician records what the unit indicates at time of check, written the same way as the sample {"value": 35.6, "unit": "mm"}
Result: {"value": 8.8, "unit": "mm"}
